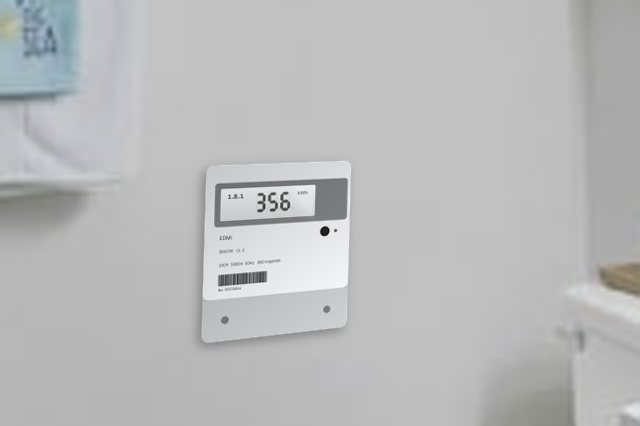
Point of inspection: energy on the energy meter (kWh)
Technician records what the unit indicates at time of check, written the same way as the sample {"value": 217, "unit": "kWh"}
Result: {"value": 356, "unit": "kWh"}
